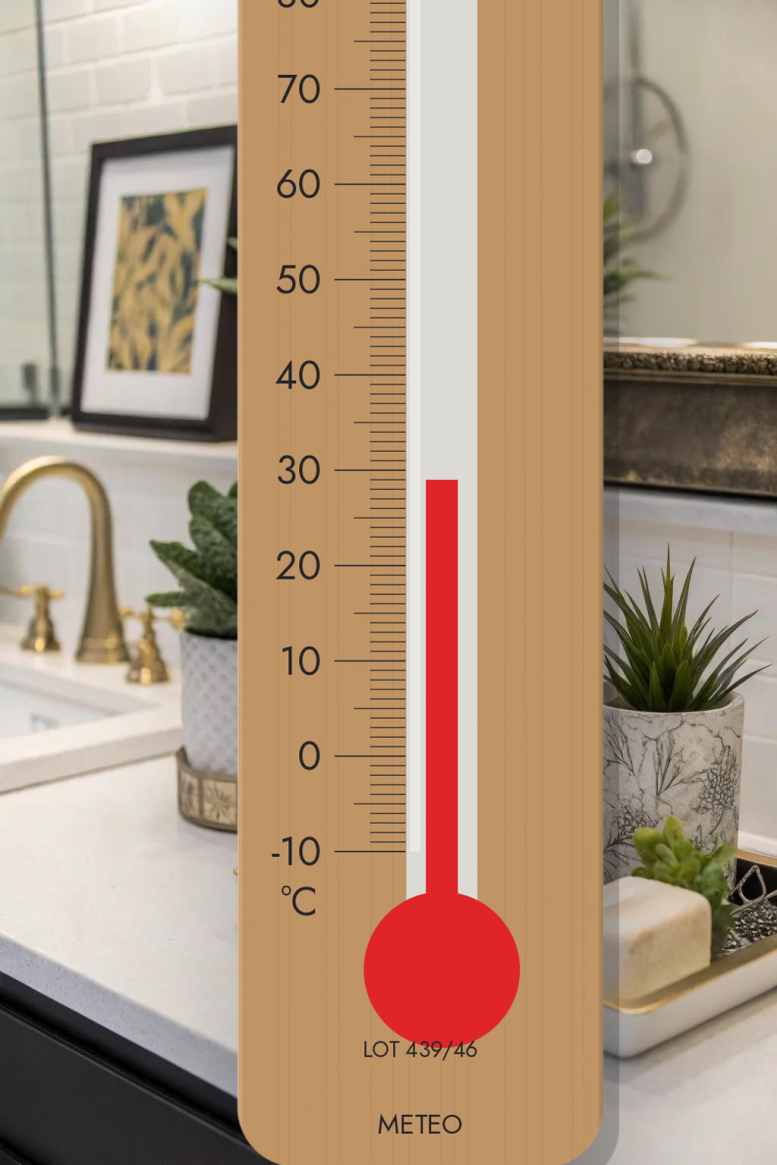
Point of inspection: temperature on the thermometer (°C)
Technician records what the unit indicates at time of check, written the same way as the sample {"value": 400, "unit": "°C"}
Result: {"value": 29, "unit": "°C"}
